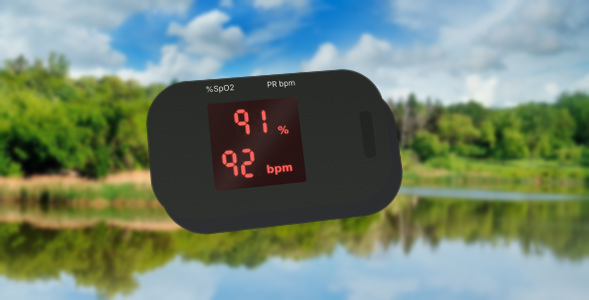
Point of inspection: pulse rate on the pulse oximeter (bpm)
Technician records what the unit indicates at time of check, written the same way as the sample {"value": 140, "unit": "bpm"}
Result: {"value": 92, "unit": "bpm"}
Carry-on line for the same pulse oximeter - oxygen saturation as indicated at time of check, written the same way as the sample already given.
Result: {"value": 91, "unit": "%"}
